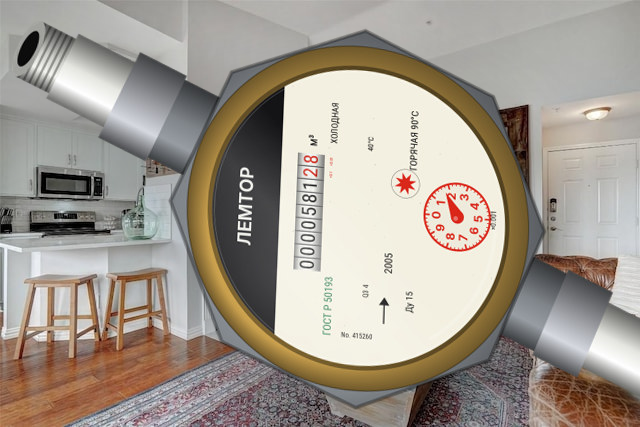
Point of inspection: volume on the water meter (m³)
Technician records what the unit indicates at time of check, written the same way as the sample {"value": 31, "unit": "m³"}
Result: {"value": 581.281, "unit": "m³"}
